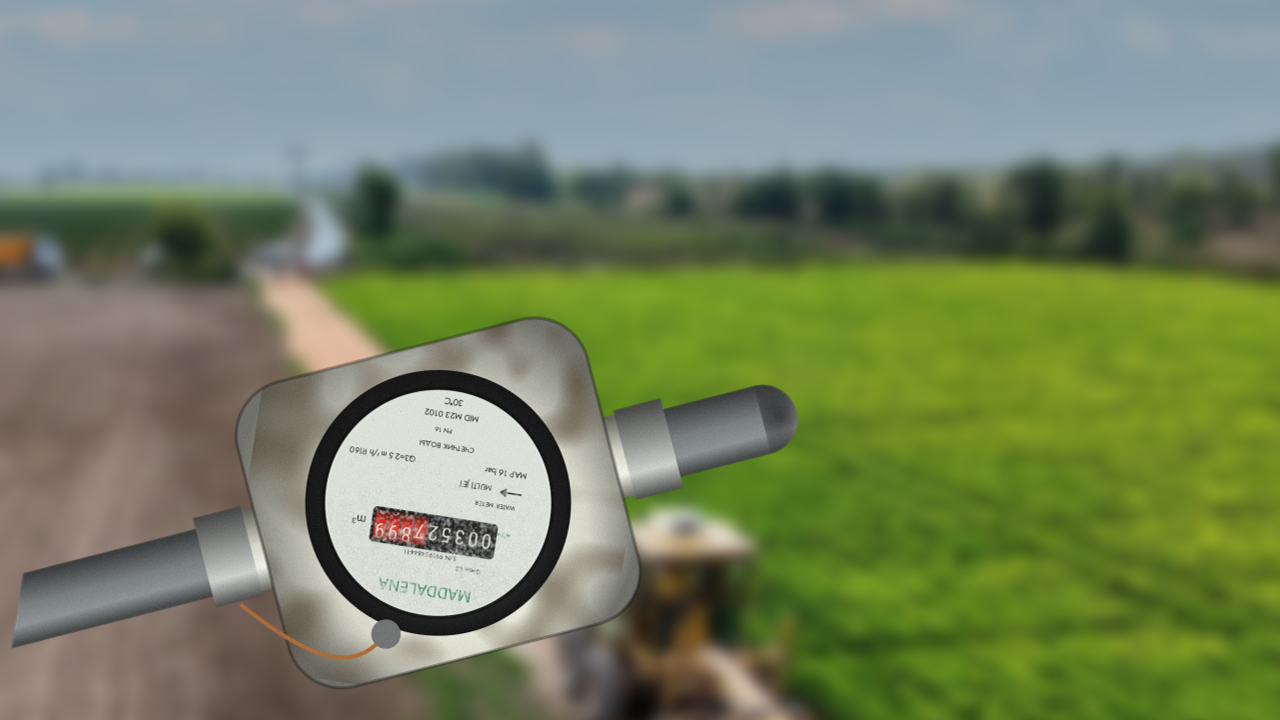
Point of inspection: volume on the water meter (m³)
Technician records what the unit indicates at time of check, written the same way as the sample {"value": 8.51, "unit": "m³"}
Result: {"value": 352.7899, "unit": "m³"}
